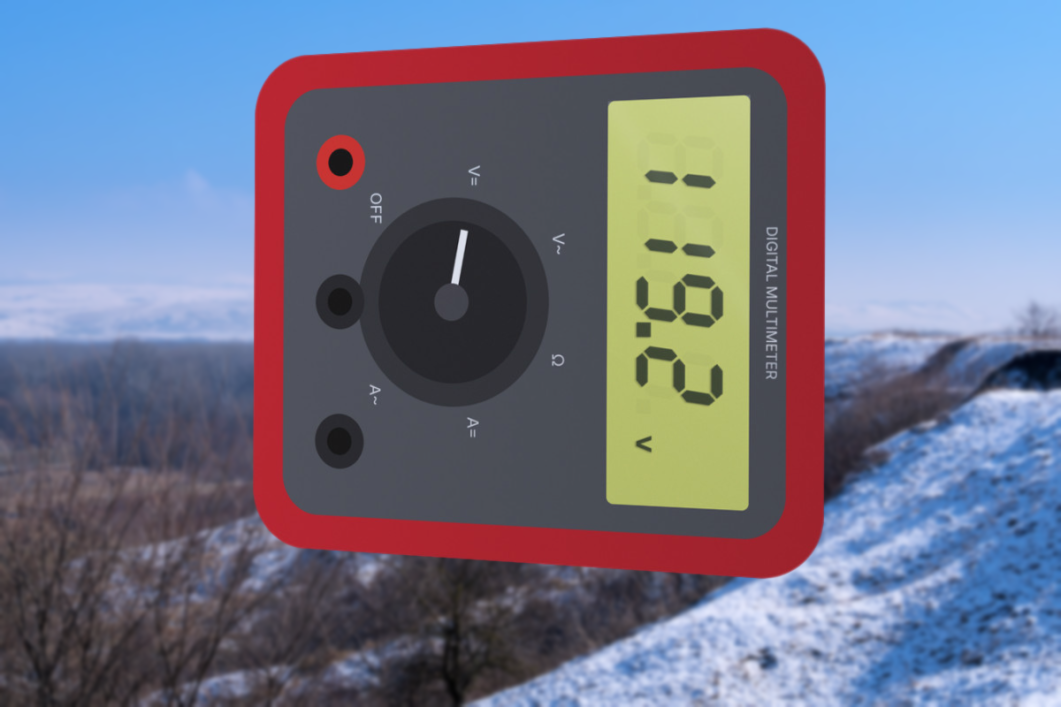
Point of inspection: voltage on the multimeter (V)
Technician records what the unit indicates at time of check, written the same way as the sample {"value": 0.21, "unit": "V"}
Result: {"value": 119.2, "unit": "V"}
